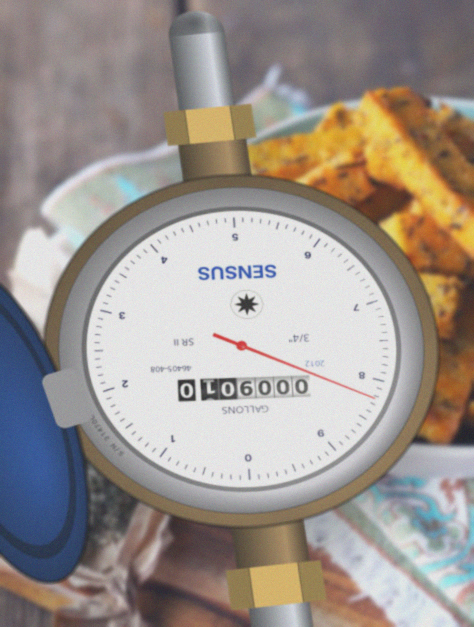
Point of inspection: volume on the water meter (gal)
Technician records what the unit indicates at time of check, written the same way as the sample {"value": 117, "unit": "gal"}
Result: {"value": 9008.2, "unit": "gal"}
